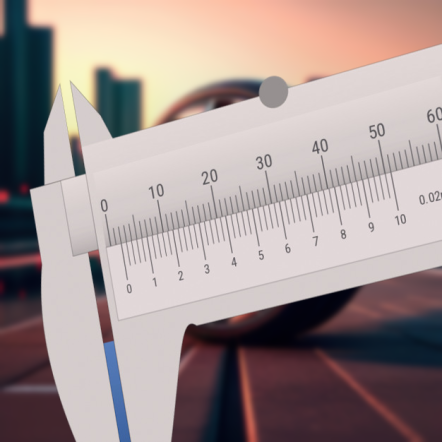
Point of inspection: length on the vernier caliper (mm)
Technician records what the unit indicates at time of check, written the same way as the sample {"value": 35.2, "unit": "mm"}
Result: {"value": 2.0, "unit": "mm"}
